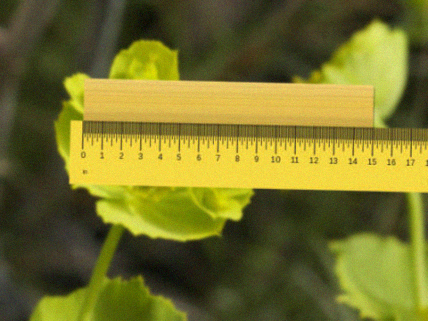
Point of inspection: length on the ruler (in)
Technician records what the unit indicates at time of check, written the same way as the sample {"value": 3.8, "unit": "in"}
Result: {"value": 15, "unit": "in"}
